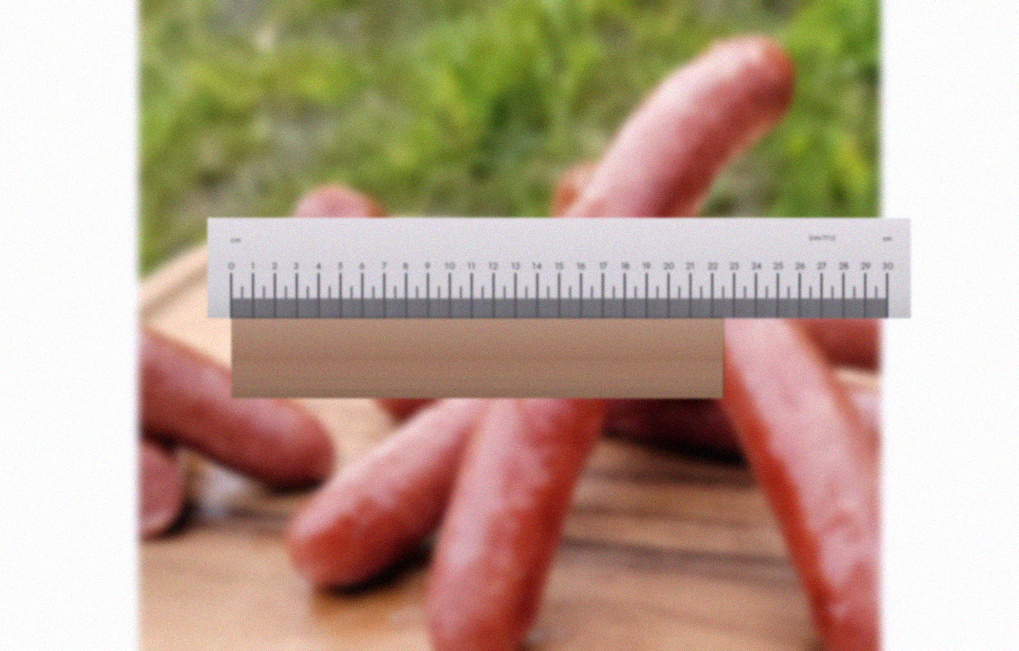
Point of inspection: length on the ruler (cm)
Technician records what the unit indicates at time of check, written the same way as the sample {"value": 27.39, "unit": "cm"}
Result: {"value": 22.5, "unit": "cm"}
